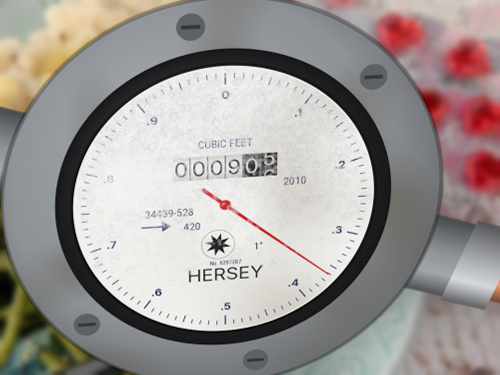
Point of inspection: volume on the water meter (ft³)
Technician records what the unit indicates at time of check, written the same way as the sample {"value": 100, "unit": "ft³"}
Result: {"value": 905.36, "unit": "ft³"}
